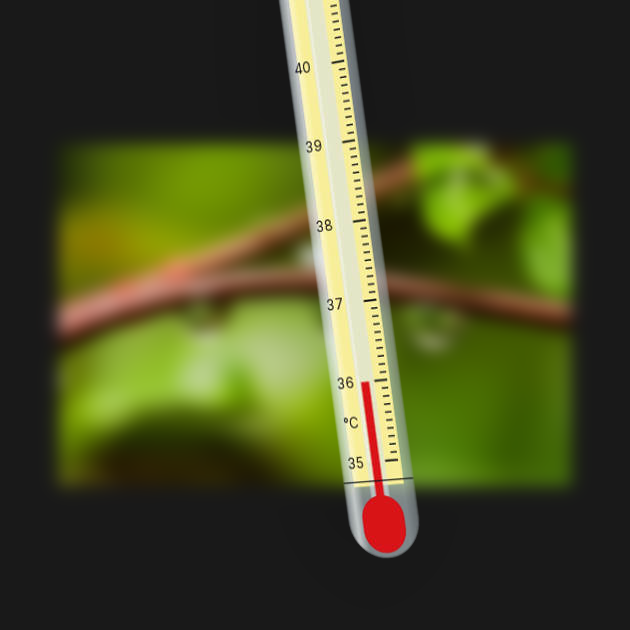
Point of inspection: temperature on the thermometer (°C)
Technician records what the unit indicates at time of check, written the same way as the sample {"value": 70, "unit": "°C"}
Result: {"value": 36, "unit": "°C"}
